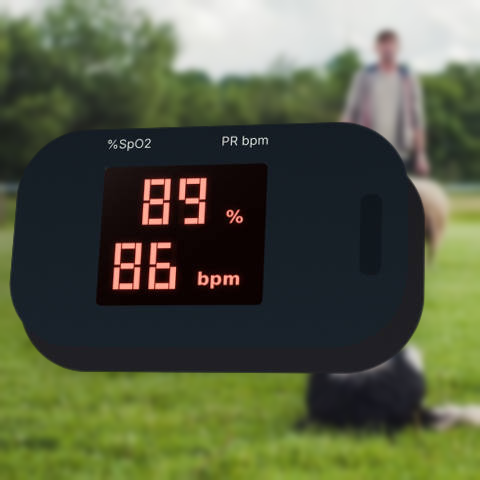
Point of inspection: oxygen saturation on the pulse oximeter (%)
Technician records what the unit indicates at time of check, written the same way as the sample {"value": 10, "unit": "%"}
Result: {"value": 89, "unit": "%"}
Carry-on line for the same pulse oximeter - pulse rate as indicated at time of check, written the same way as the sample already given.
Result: {"value": 86, "unit": "bpm"}
